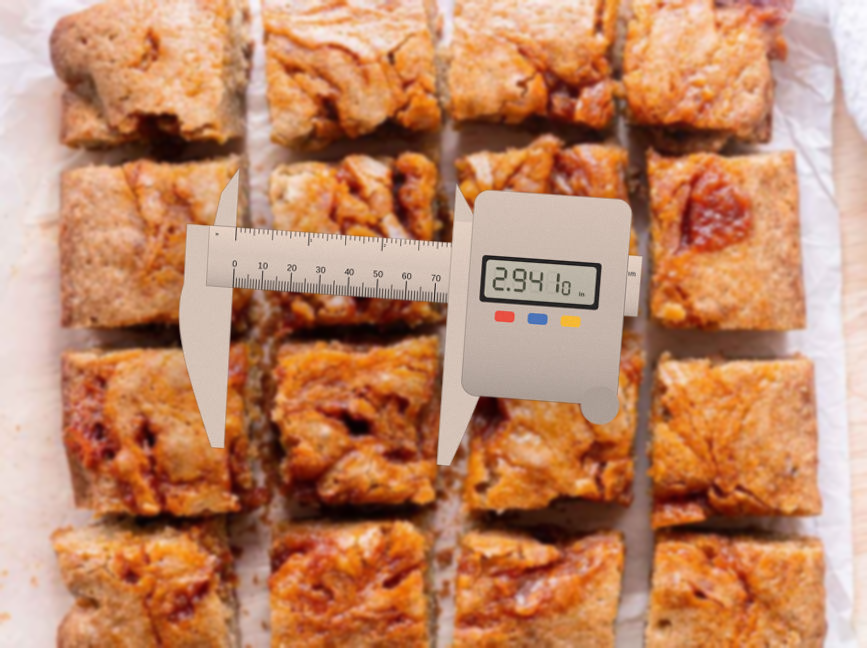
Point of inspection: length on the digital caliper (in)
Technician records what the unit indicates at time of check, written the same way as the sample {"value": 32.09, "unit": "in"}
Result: {"value": 2.9410, "unit": "in"}
